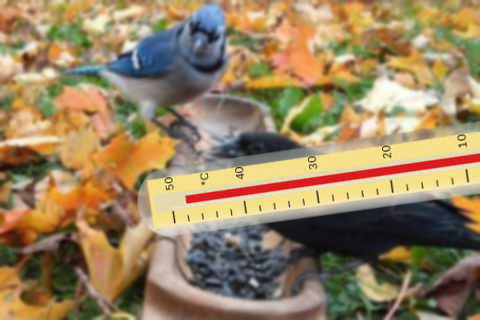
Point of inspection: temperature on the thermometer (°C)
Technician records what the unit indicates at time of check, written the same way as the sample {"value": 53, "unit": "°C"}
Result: {"value": 48, "unit": "°C"}
